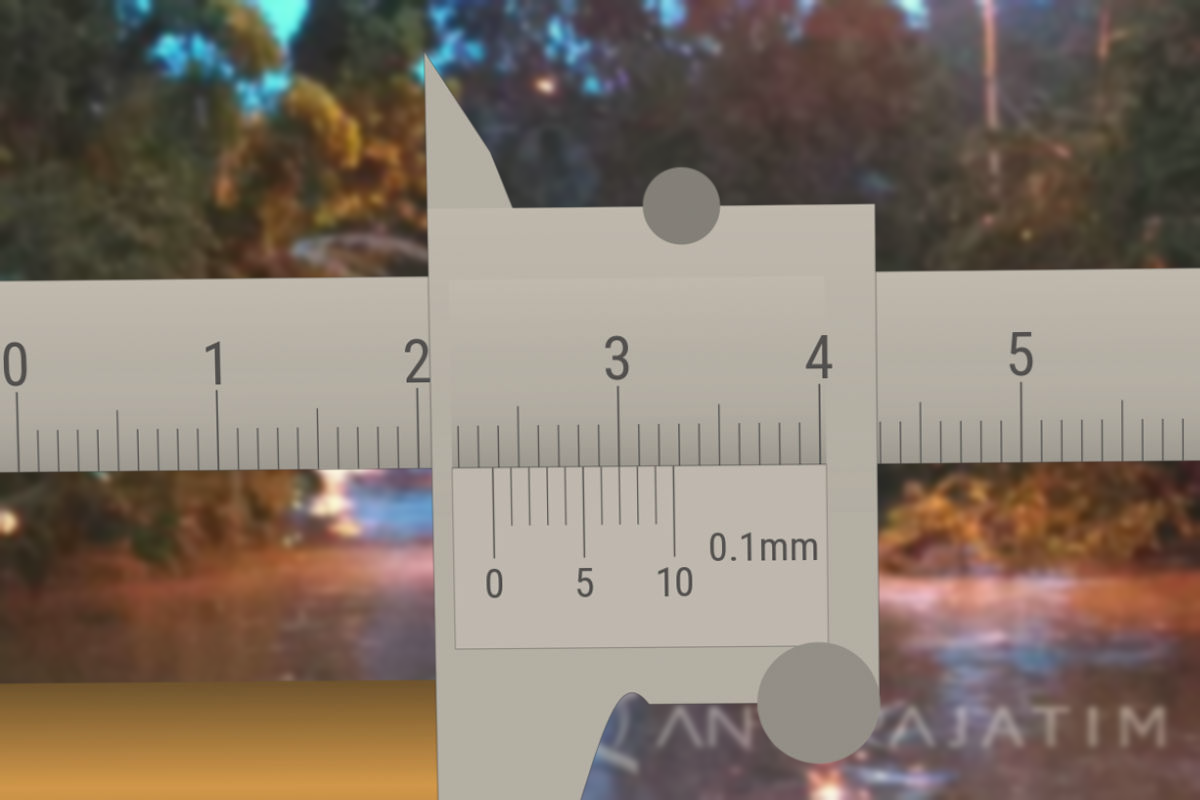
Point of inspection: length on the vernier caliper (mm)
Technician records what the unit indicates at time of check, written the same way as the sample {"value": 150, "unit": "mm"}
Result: {"value": 23.7, "unit": "mm"}
